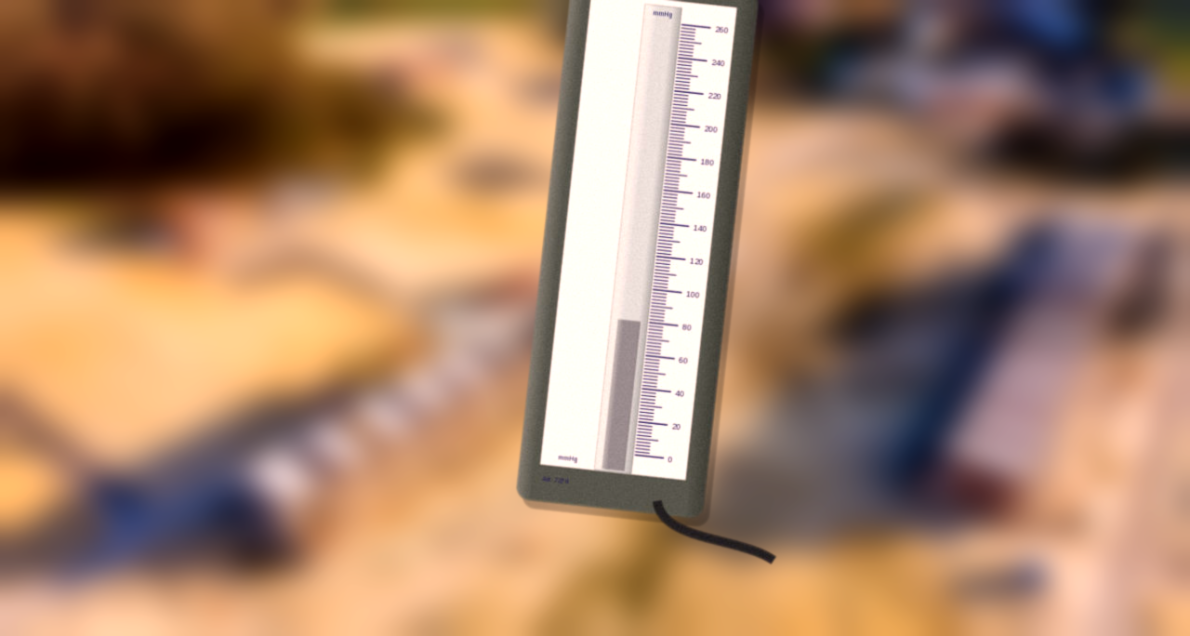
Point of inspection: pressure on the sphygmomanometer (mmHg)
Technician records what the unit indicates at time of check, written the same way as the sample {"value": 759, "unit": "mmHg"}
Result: {"value": 80, "unit": "mmHg"}
